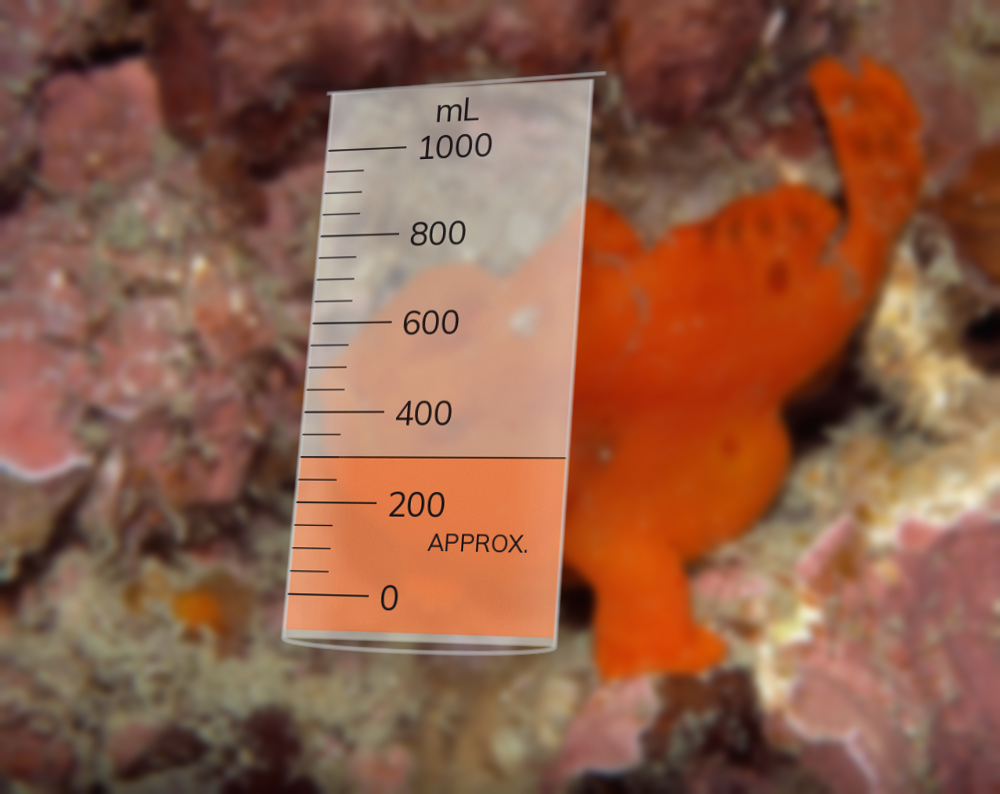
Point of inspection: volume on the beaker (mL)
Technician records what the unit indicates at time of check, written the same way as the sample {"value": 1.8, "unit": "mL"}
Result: {"value": 300, "unit": "mL"}
